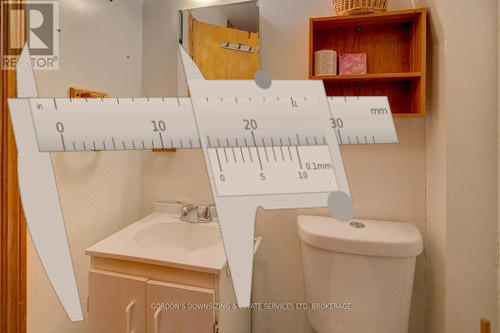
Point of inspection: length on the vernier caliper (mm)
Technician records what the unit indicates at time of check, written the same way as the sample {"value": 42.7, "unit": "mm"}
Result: {"value": 15.6, "unit": "mm"}
